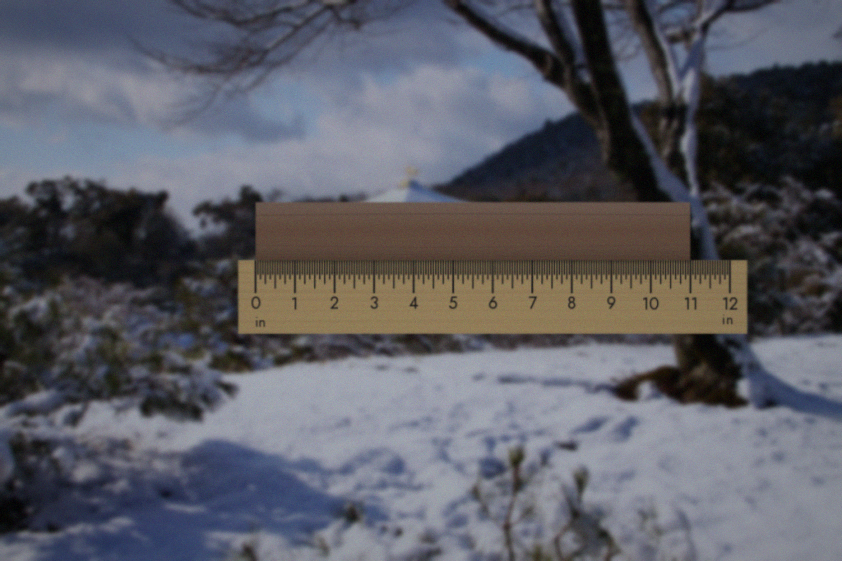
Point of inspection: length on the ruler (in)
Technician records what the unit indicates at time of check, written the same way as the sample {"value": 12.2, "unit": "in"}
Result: {"value": 11, "unit": "in"}
